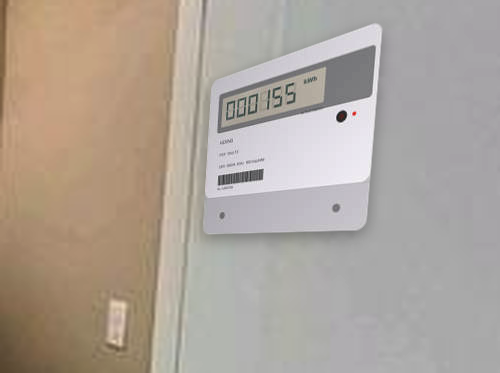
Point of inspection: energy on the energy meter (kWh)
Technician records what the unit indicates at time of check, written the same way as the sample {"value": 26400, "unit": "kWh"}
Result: {"value": 155, "unit": "kWh"}
